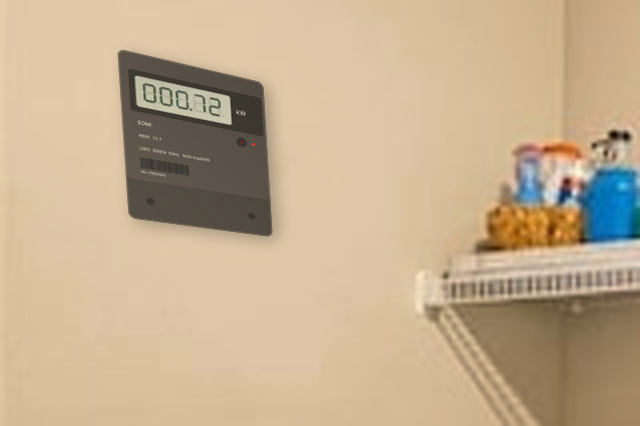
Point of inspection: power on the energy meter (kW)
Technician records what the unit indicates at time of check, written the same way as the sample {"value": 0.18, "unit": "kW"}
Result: {"value": 0.72, "unit": "kW"}
